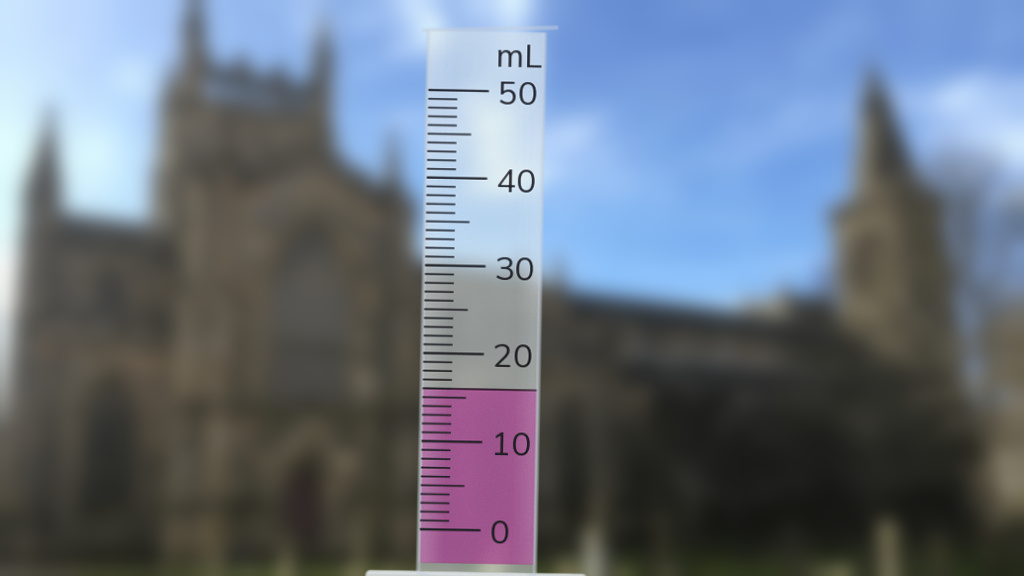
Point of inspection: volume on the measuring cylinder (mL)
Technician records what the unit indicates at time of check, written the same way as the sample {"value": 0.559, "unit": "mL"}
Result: {"value": 16, "unit": "mL"}
